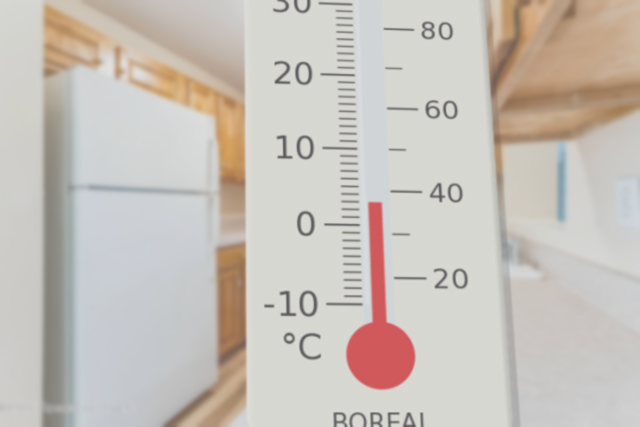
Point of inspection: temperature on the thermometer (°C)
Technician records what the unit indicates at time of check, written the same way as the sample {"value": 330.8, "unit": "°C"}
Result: {"value": 3, "unit": "°C"}
